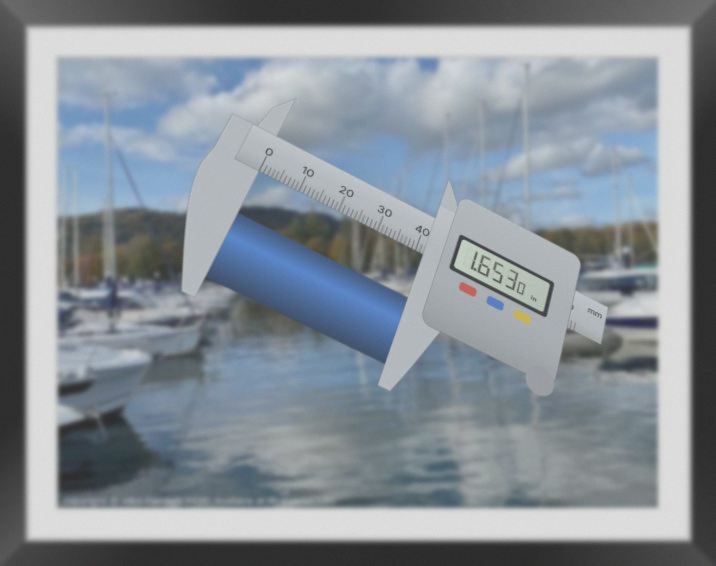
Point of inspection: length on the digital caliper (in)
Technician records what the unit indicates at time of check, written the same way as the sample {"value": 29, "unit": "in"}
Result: {"value": 1.6530, "unit": "in"}
